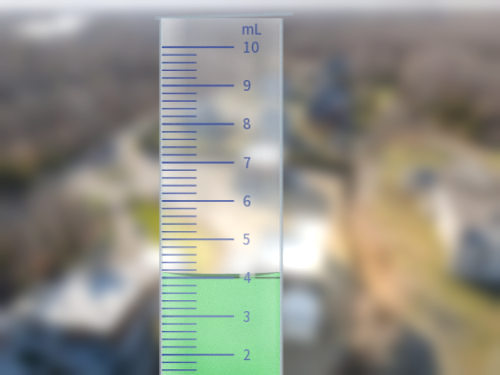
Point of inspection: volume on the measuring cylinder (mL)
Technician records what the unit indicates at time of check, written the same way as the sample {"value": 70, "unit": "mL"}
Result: {"value": 4, "unit": "mL"}
